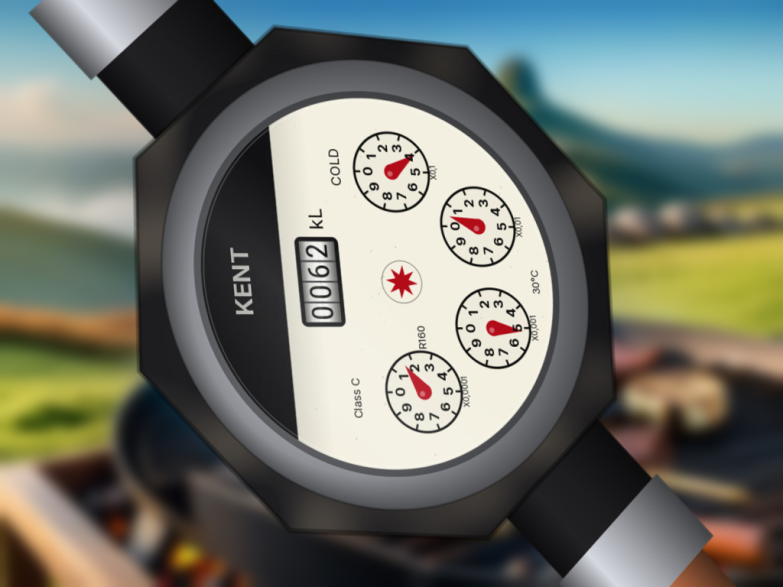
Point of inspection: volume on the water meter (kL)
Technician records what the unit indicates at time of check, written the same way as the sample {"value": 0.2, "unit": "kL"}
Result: {"value": 62.4051, "unit": "kL"}
